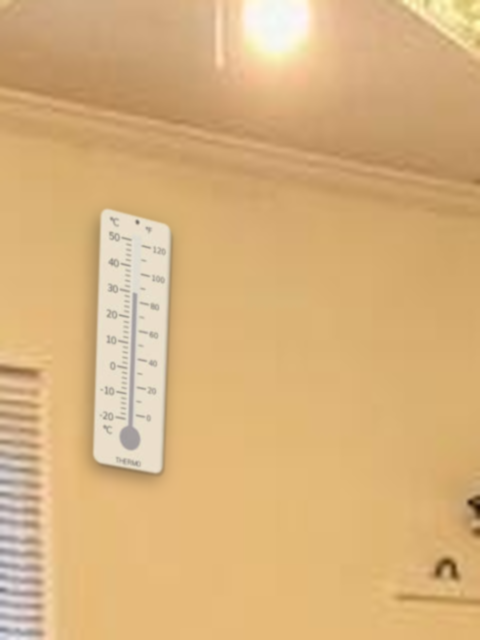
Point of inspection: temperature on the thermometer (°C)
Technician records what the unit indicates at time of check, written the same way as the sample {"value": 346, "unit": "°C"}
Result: {"value": 30, "unit": "°C"}
